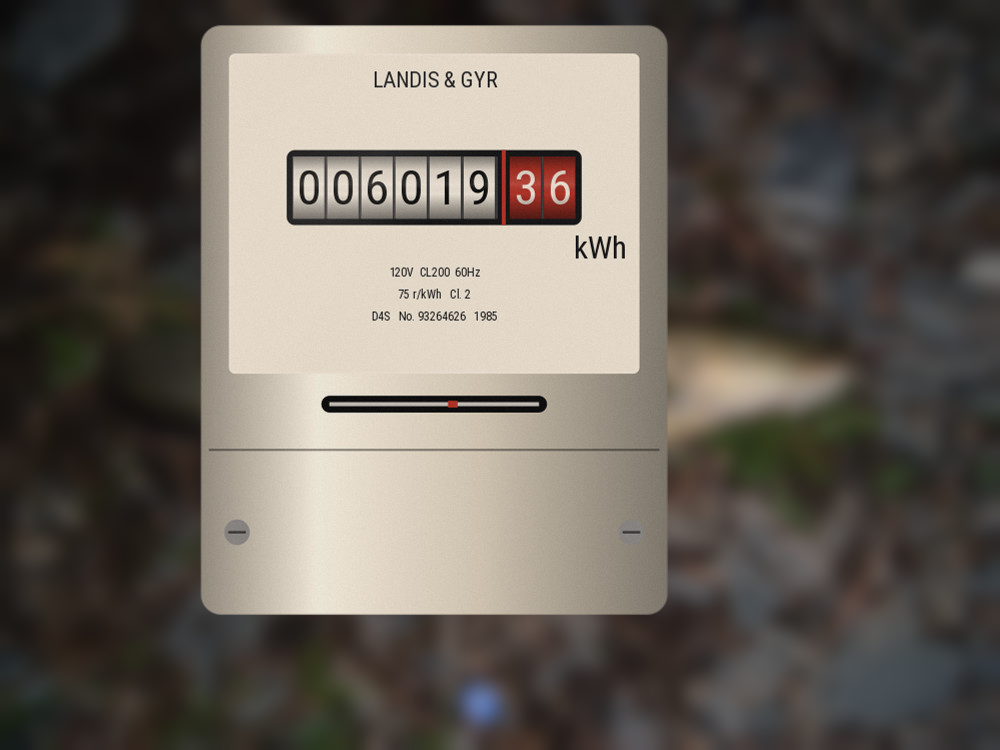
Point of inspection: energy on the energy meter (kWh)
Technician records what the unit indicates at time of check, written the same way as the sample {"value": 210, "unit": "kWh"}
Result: {"value": 6019.36, "unit": "kWh"}
